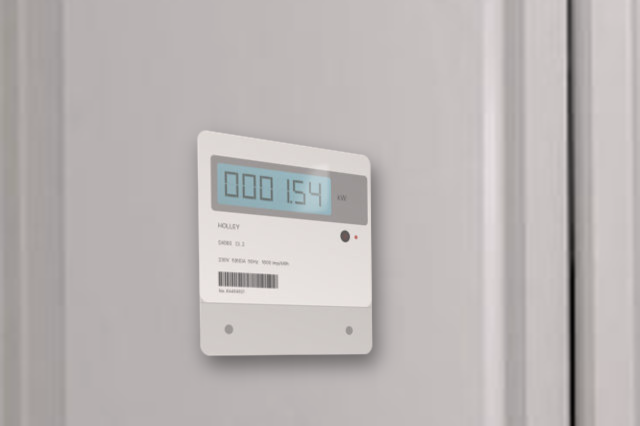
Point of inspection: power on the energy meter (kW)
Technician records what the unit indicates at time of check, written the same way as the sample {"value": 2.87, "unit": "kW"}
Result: {"value": 1.54, "unit": "kW"}
